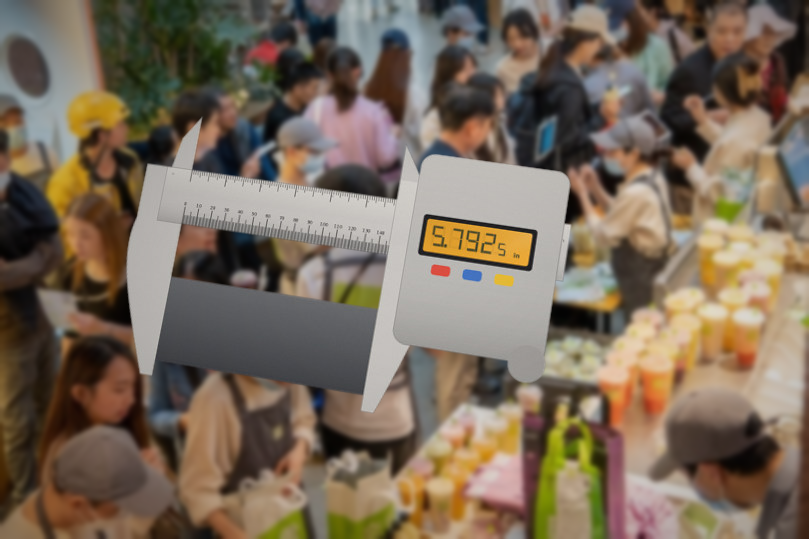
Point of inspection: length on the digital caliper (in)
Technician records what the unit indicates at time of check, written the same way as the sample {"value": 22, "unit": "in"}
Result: {"value": 5.7925, "unit": "in"}
